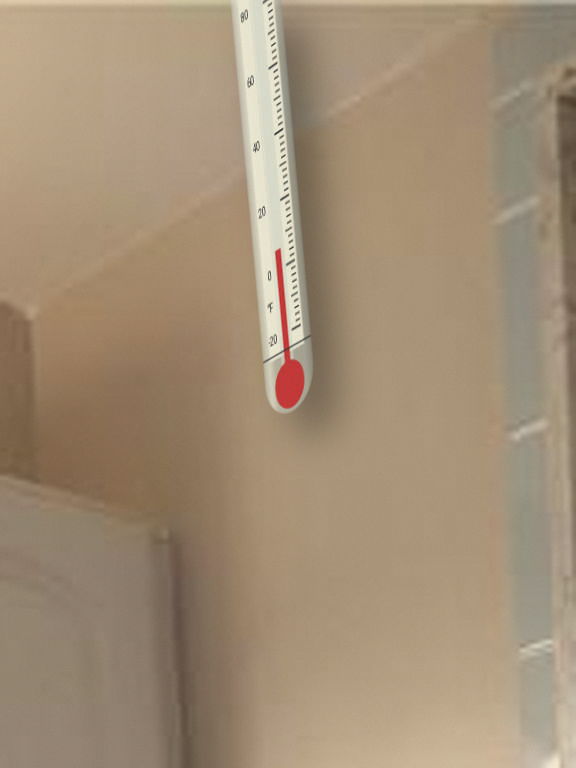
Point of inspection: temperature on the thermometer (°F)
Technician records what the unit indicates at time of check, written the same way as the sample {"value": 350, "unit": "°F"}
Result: {"value": 6, "unit": "°F"}
